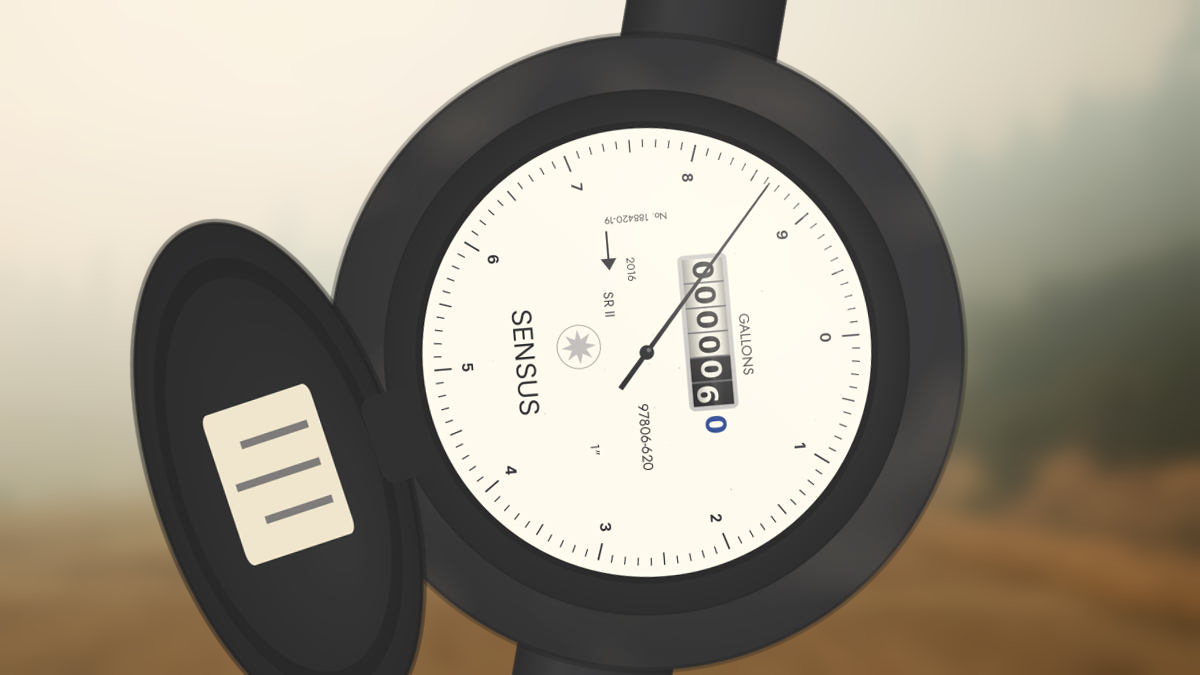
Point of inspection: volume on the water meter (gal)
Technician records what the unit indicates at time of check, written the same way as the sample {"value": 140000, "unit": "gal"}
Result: {"value": 58.6, "unit": "gal"}
